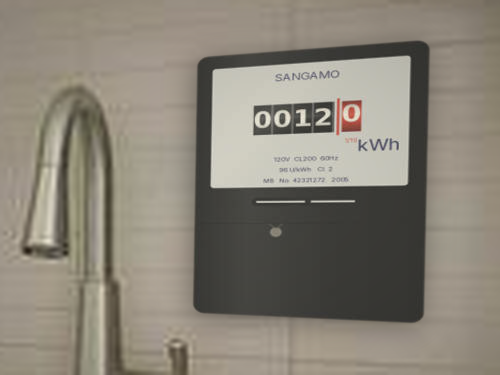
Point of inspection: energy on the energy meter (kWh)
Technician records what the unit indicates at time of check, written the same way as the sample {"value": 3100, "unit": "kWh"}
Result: {"value": 12.0, "unit": "kWh"}
